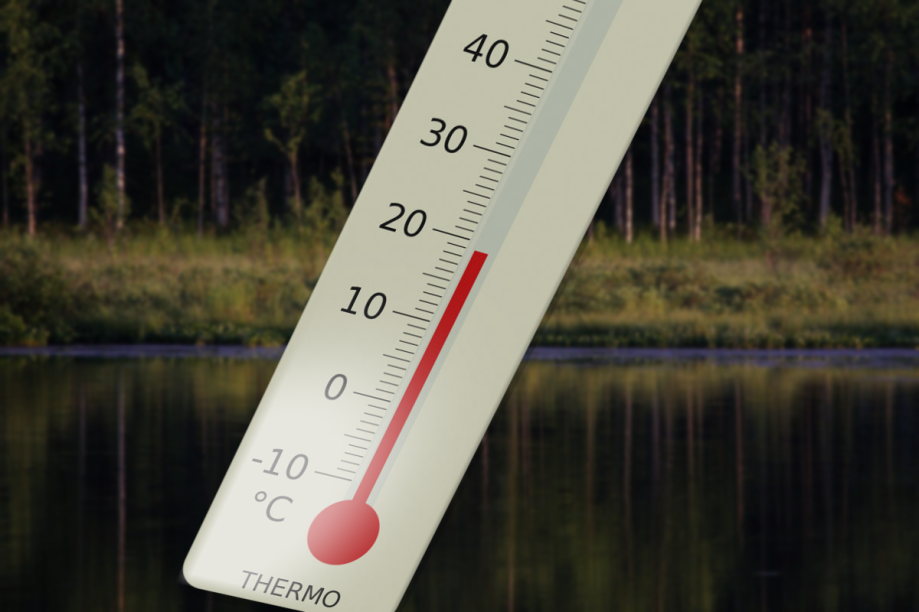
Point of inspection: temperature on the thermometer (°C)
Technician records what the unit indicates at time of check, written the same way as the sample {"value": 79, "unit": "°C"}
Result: {"value": 19, "unit": "°C"}
